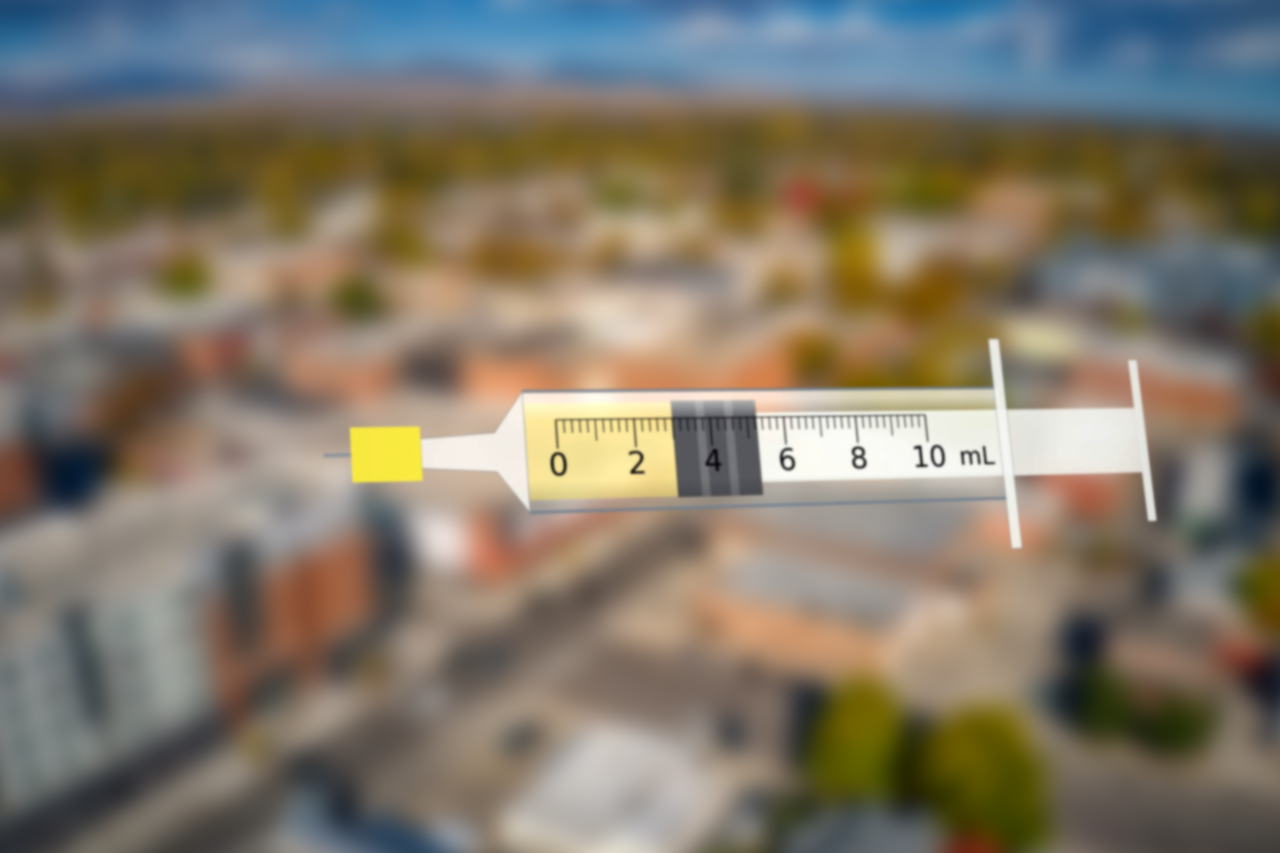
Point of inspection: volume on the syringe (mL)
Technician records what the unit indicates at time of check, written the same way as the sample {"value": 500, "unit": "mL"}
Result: {"value": 3, "unit": "mL"}
